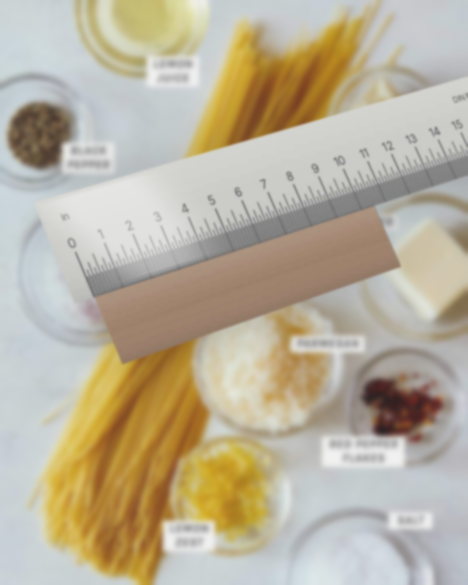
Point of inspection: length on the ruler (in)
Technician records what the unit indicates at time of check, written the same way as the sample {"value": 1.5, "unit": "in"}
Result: {"value": 10.5, "unit": "in"}
